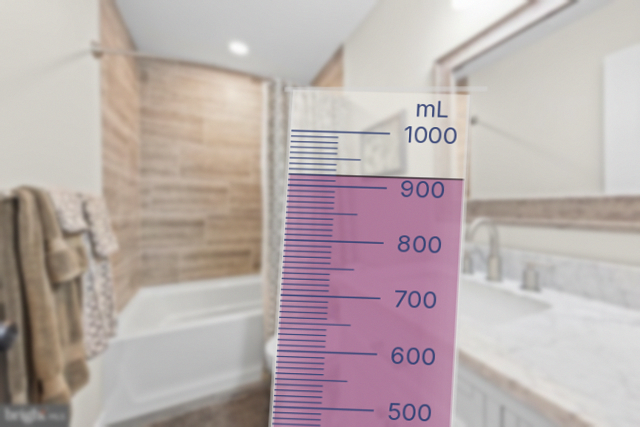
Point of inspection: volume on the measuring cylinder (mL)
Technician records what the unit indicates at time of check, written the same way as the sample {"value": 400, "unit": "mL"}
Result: {"value": 920, "unit": "mL"}
